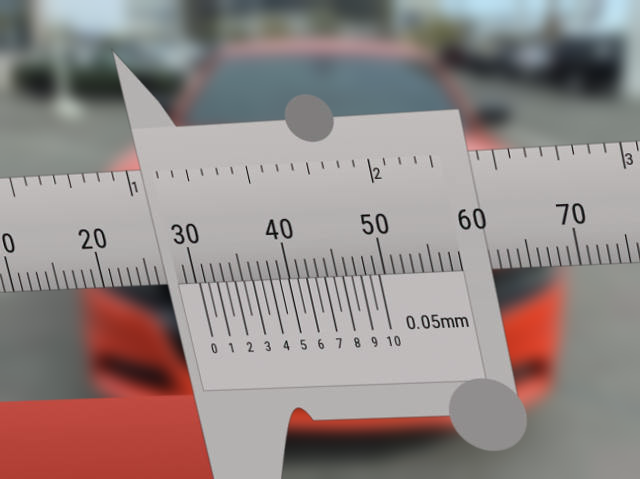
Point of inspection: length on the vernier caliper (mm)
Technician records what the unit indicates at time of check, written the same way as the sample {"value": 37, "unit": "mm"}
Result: {"value": 30.4, "unit": "mm"}
